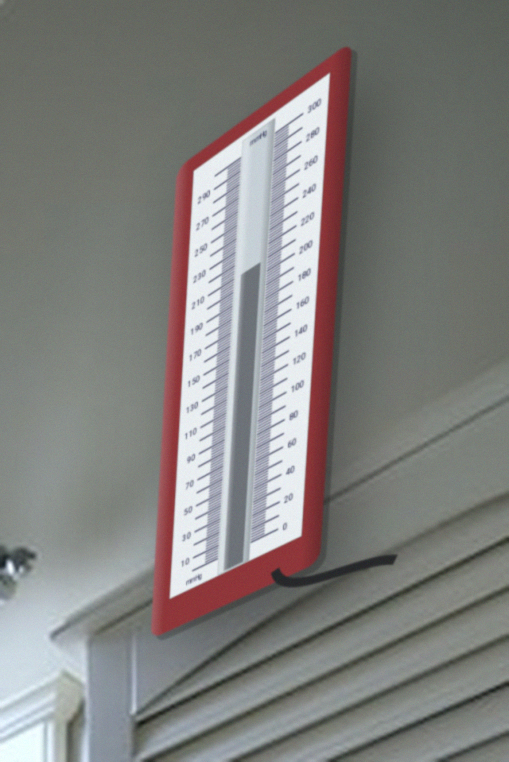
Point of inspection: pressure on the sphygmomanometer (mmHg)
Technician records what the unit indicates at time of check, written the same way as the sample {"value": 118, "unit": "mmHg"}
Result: {"value": 210, "unit": "mmHg"}
